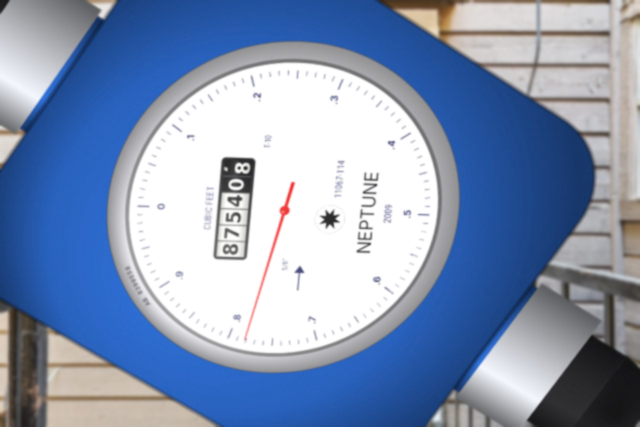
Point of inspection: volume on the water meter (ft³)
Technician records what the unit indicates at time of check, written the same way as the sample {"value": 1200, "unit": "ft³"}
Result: {"value": 875407.78, "unit": "ft³"}
